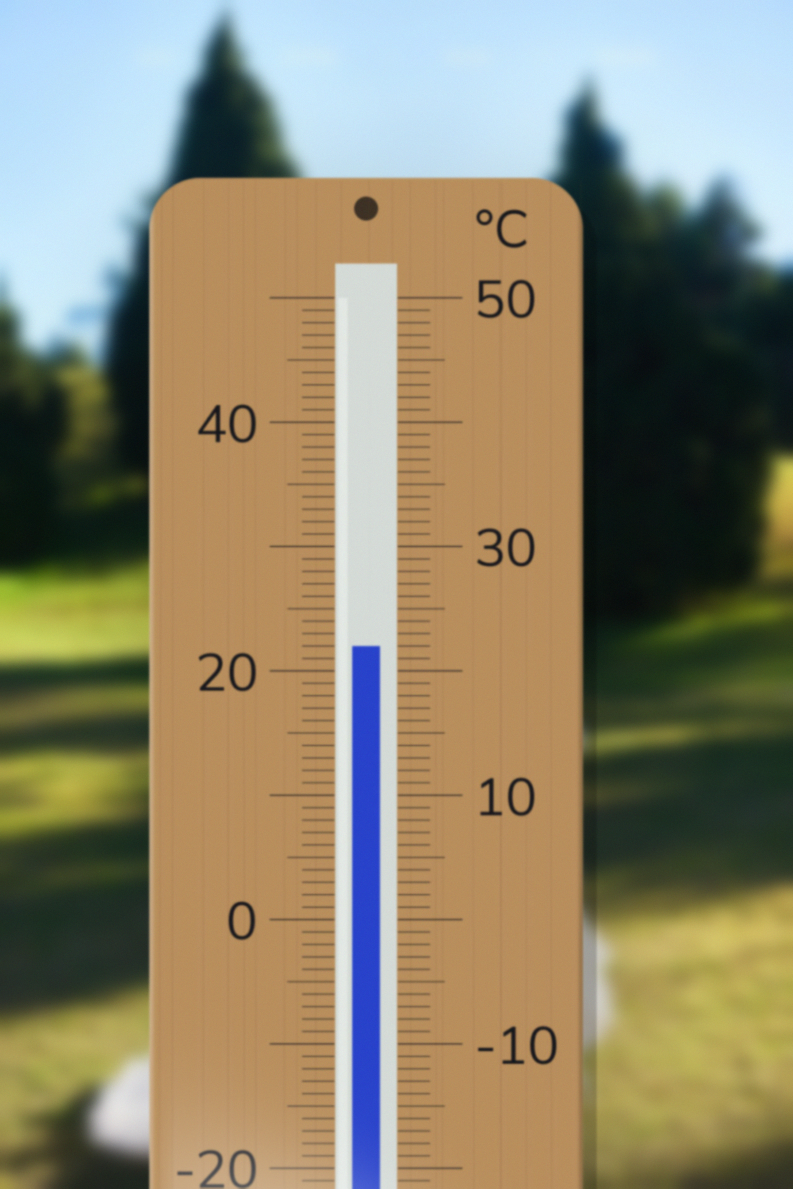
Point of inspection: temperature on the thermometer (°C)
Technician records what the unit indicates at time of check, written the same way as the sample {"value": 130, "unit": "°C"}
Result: {"value": 22, "unit": "°C"}
